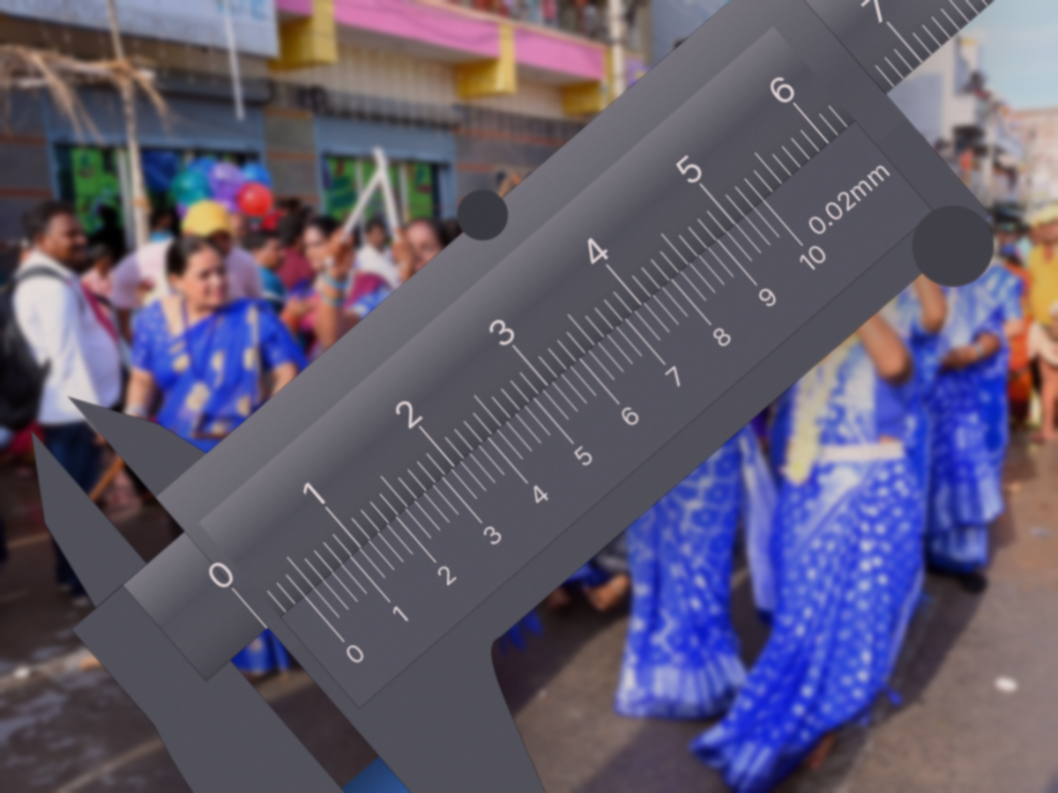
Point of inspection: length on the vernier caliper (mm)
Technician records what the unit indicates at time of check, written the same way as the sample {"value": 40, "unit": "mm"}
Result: {"value": 4.0, "unit": "mm"}
